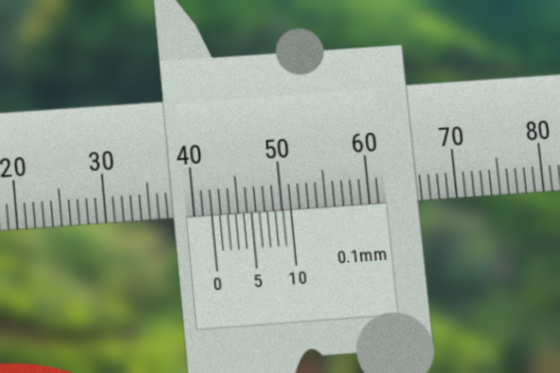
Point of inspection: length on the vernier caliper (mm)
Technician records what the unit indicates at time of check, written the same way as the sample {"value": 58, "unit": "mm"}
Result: {"value": 42.0, "unit": "mm"}
